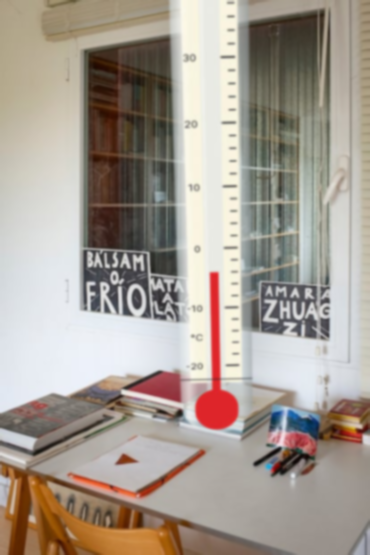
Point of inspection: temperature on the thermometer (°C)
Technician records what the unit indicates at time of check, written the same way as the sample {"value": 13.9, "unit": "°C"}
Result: {"value": -4, "unit": "°C"}
